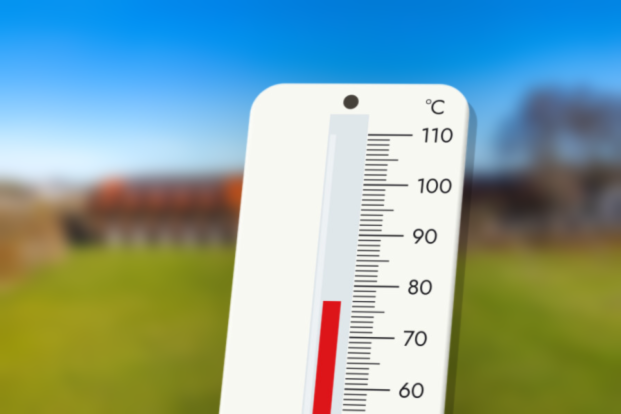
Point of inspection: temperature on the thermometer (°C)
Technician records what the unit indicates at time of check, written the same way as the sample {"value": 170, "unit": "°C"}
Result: {"value": 77, "unit": "°C"}
